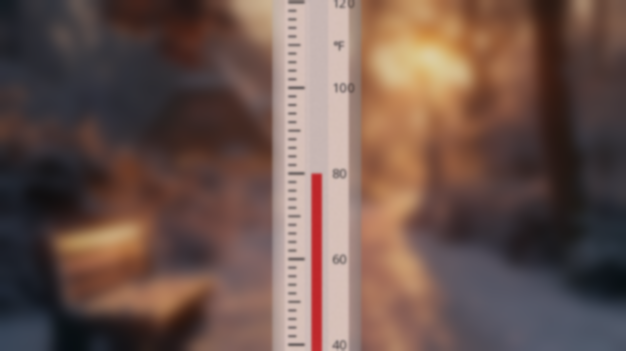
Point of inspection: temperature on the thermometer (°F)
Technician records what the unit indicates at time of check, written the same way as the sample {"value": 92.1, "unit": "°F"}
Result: {"value": 80, "unit": "°F"}
